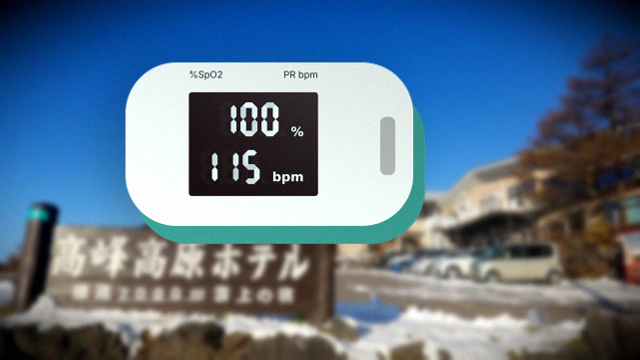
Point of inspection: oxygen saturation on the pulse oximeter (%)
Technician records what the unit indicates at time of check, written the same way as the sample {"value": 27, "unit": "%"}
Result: {"value": 100, "unit": "%"}
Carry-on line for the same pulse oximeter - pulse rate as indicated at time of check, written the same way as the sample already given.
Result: {"value": 115, "unit": "bpm"}
